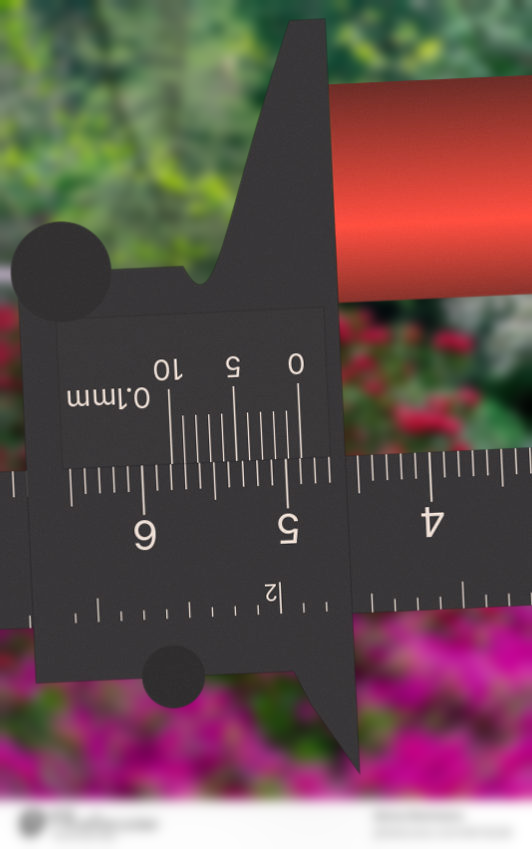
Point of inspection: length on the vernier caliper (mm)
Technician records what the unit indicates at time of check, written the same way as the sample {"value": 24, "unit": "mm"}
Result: {"value": 48.9, "unit": "mm"}
